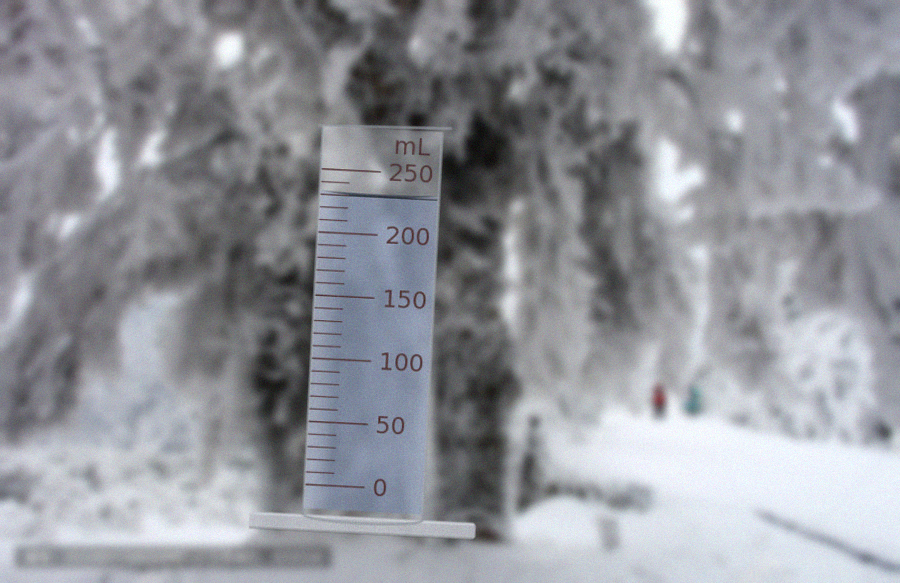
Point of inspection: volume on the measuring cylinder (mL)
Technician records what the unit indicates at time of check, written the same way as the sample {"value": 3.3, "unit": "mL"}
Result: {"value": 230, "unit": "mL"}
